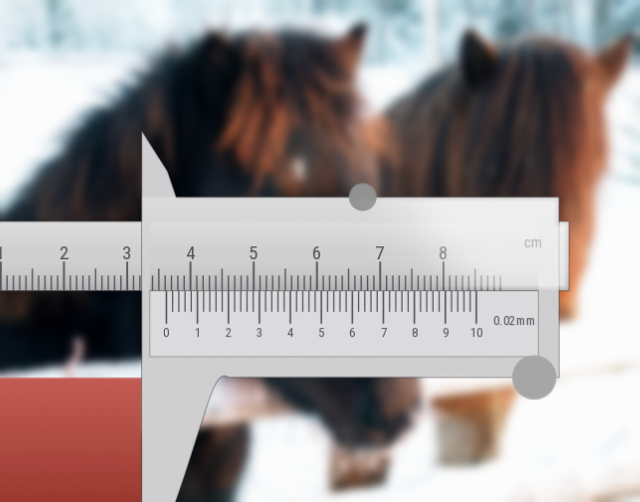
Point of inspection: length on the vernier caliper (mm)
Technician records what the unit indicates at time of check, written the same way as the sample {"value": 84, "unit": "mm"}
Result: {"value": 36.2, "unit": "mm"}
